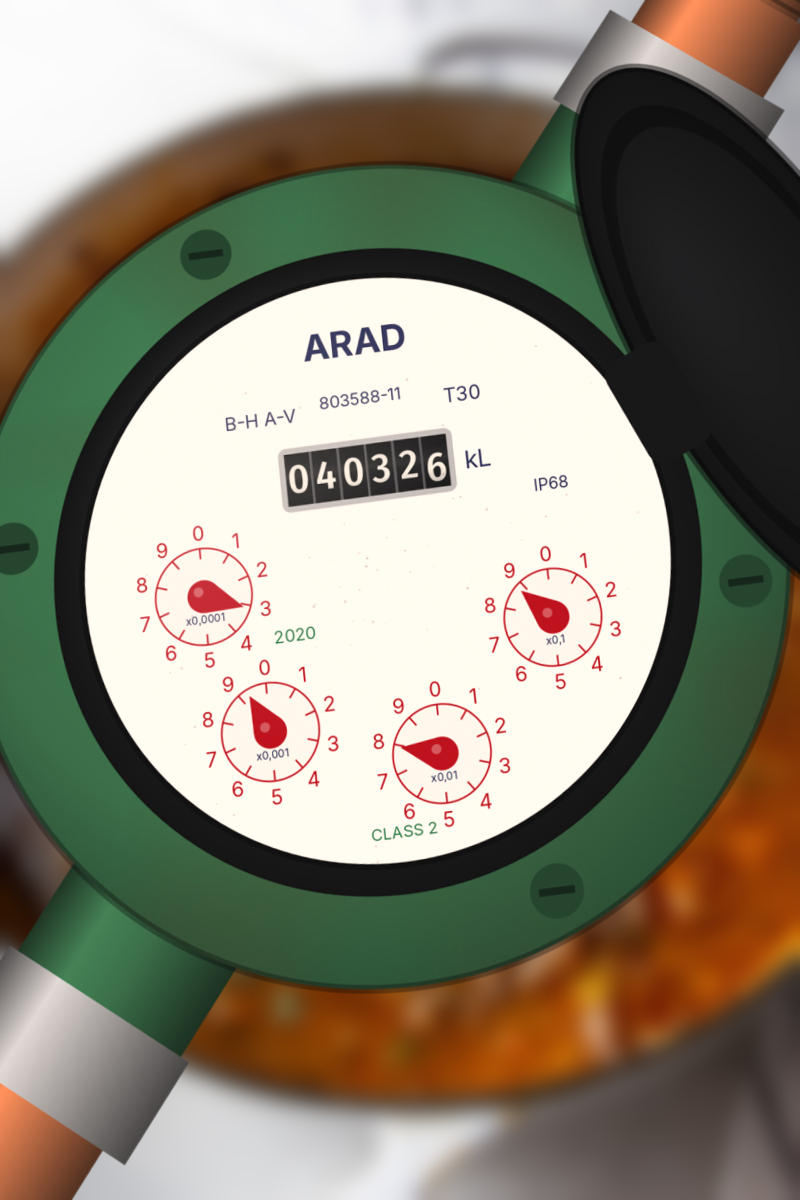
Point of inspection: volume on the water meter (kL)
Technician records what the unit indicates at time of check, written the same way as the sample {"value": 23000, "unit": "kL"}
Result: {"value": 40325.8793, "unit": "kL"}
